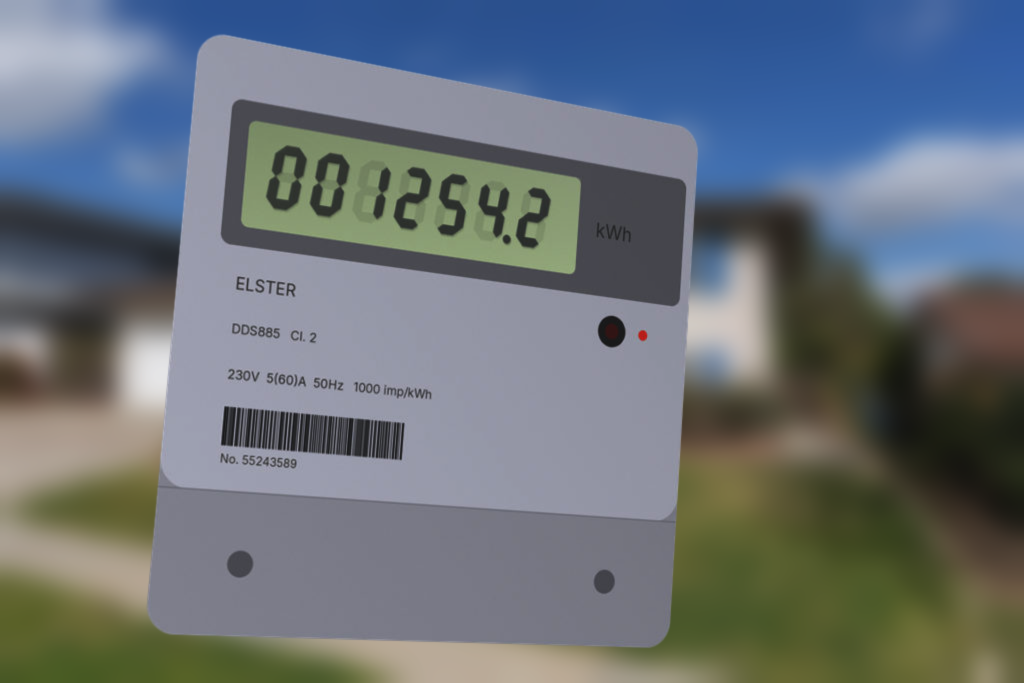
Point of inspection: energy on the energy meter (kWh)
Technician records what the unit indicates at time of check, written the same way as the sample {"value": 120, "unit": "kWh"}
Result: {"value": 1254.2, "unit": "kWh"}
